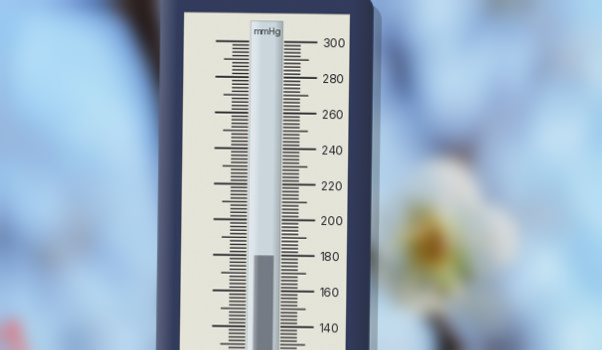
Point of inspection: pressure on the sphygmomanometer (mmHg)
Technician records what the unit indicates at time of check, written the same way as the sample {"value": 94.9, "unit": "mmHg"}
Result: {"value": 180, "unit": "mmHg"}
